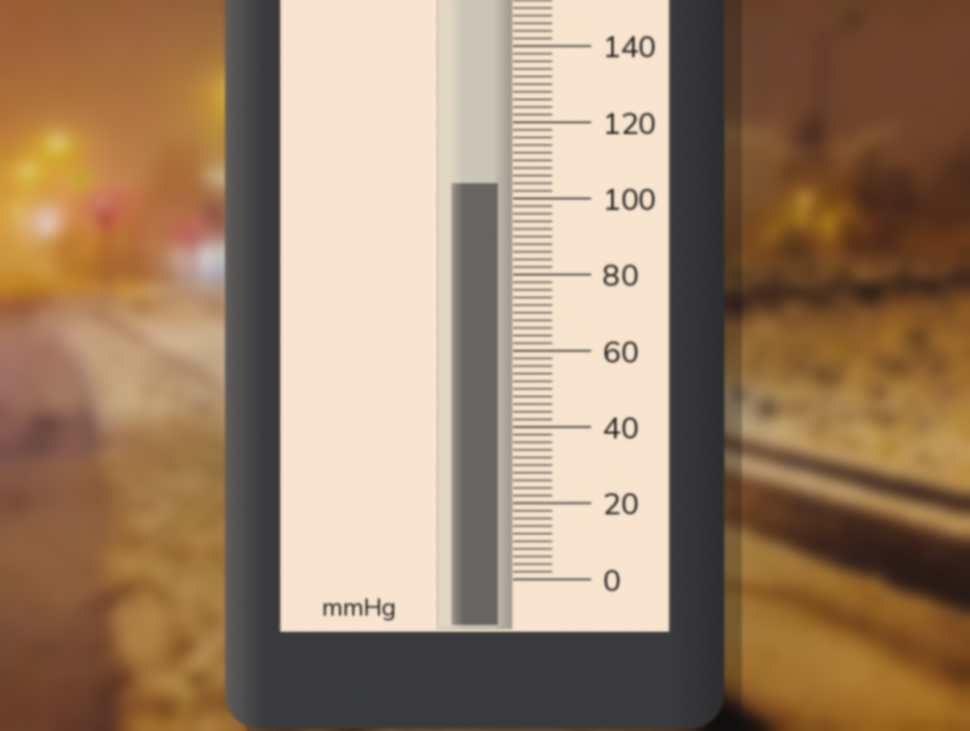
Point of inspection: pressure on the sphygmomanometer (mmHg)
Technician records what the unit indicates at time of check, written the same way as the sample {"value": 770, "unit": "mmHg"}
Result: {"value": 104, "unit": "mmHg"}
